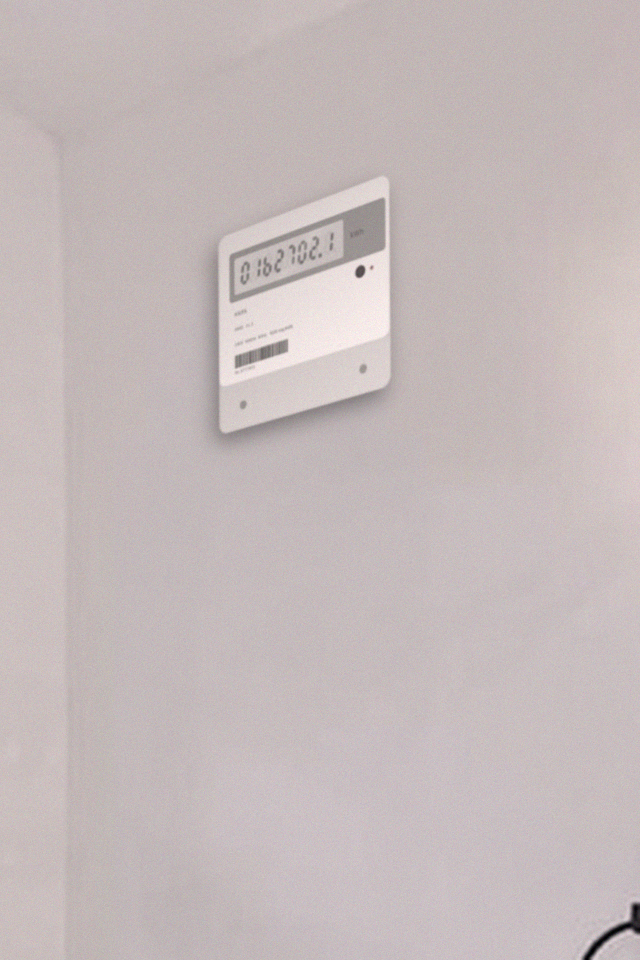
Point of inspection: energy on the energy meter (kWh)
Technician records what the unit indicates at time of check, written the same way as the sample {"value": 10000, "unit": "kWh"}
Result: {"value": 162702.1, "unit": "kWh"}
